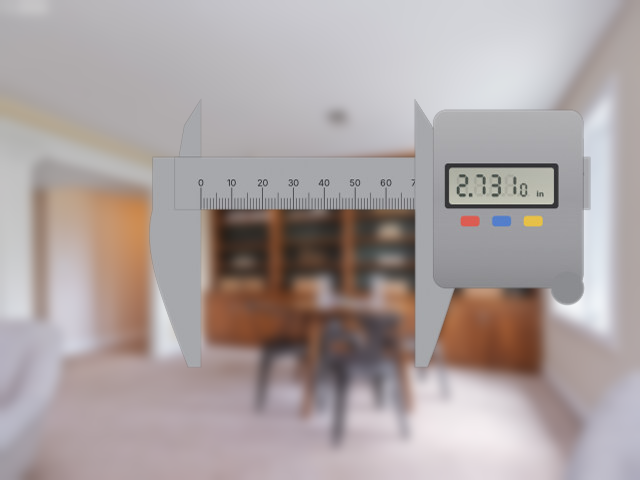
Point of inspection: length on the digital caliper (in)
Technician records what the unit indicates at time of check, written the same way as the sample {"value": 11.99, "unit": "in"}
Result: {"value": 2.7310, "unit": "in"}
